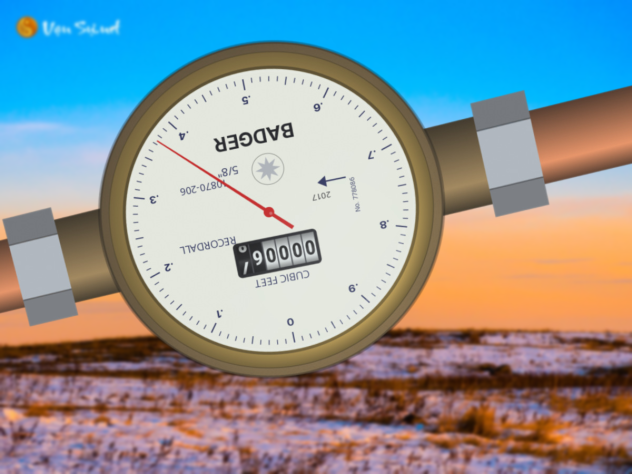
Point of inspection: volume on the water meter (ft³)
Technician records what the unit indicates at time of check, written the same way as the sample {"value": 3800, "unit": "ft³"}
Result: {"value": 67.37, "unit": "ft³"}
